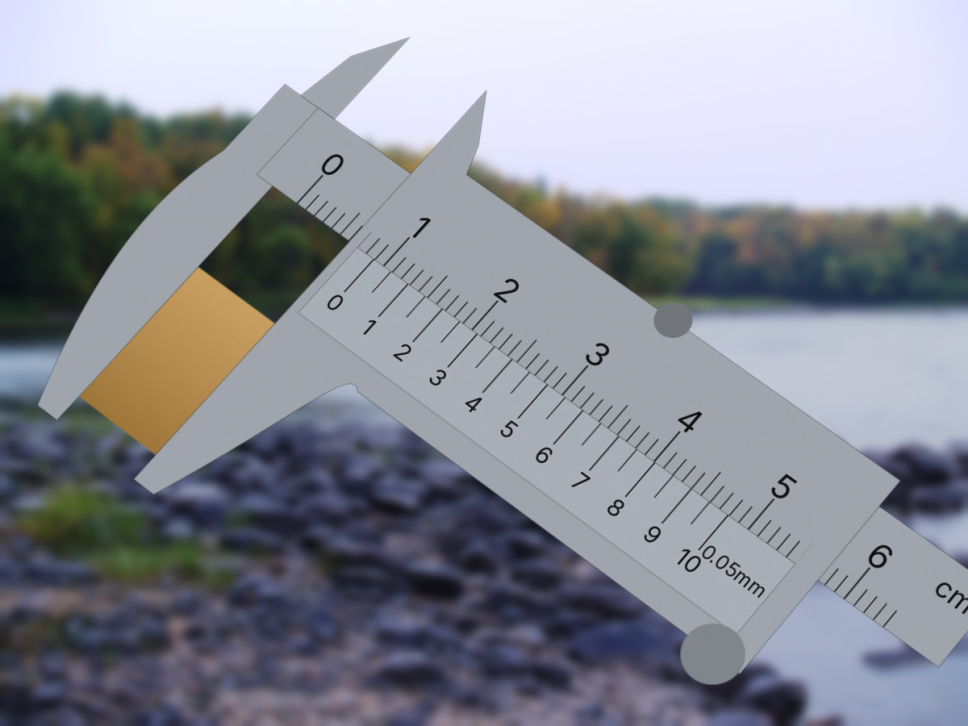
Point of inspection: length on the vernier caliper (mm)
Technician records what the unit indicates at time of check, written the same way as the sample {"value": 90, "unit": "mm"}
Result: {"value": 8.9, "unit": "mm"}
